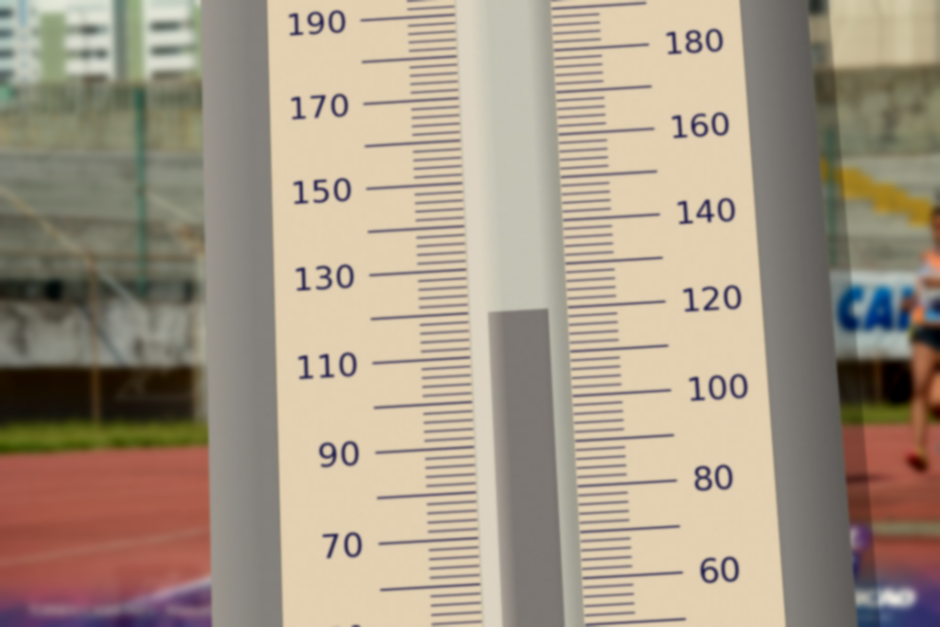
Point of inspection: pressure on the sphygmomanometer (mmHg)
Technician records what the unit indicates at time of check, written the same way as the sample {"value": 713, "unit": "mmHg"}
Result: {"value": 120, "unit": "mmHg"}
